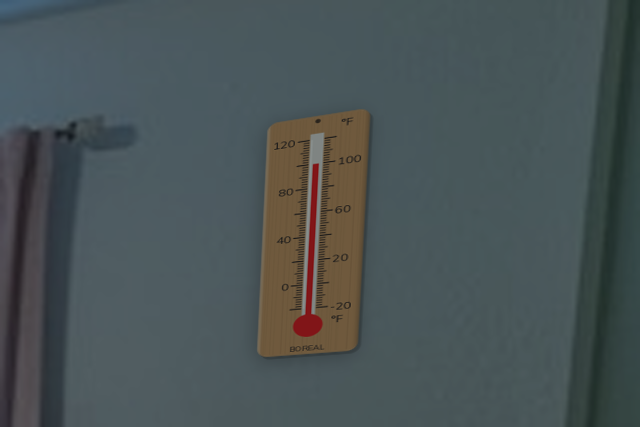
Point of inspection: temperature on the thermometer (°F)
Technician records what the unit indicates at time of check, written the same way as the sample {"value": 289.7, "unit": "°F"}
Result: {"value": 100, "unit": "°F"}
